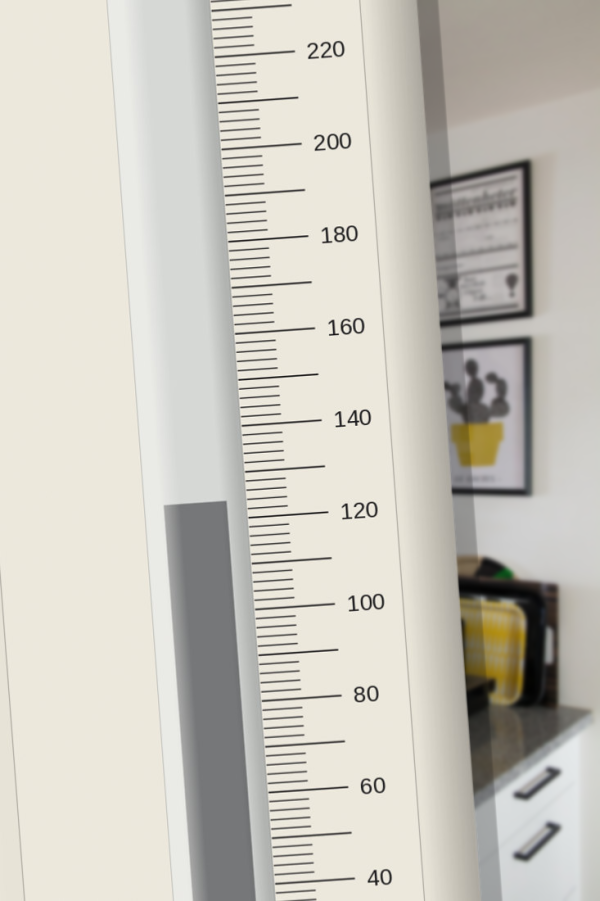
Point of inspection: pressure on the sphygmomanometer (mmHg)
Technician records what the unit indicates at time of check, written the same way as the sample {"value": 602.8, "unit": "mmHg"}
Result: {"value": 124, "unit": "mmHg"}
